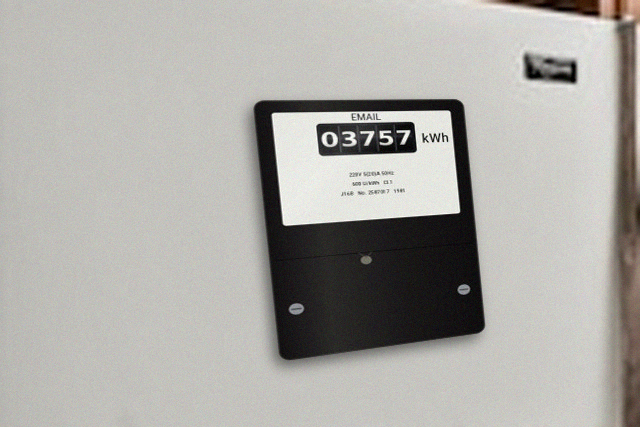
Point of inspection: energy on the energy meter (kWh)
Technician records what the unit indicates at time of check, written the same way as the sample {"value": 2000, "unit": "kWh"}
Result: {"value": 3757, "unit": "kWh"}
